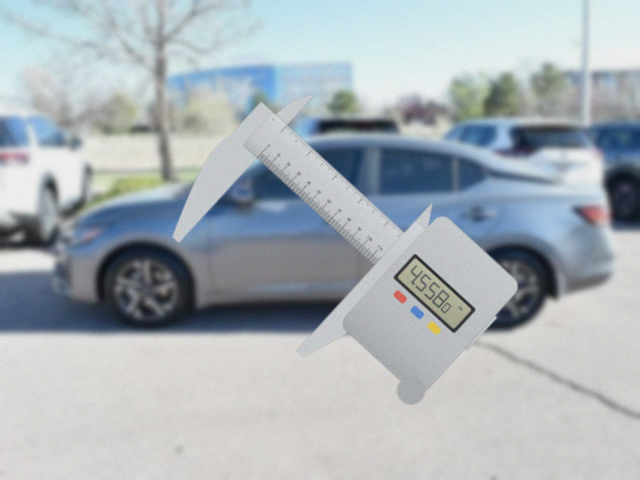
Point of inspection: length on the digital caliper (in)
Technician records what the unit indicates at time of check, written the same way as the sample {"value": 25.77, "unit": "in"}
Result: {"value": 4.5580, "unit": "in"}
